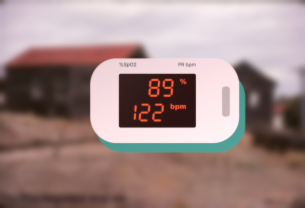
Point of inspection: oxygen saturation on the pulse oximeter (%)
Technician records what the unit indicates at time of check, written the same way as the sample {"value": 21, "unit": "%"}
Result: {"value": 89, "unit": "%"}
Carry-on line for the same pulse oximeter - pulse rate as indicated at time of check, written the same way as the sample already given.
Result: {"value": 122, "unit": "bpm"}
